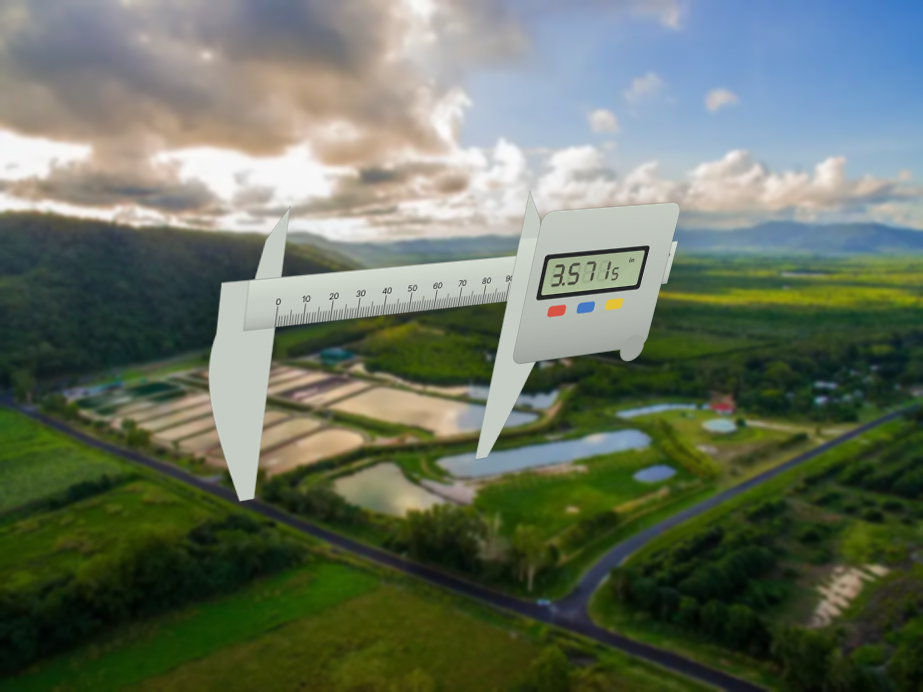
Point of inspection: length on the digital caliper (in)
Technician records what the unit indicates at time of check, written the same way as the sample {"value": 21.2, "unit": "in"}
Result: {"value": 3.5715, "unit": "in"}
